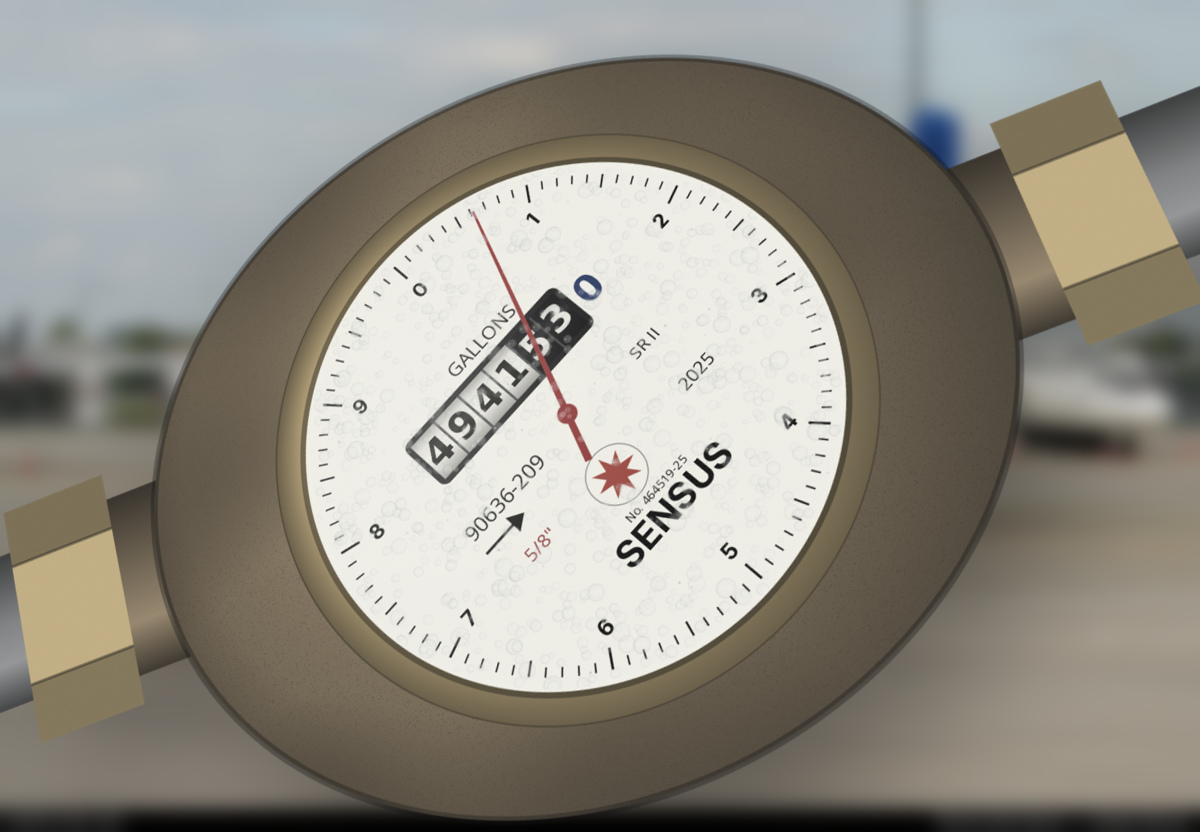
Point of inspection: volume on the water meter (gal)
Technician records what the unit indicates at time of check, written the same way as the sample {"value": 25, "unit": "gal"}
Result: {"value": 4941530.6, "unit": "gal"}
